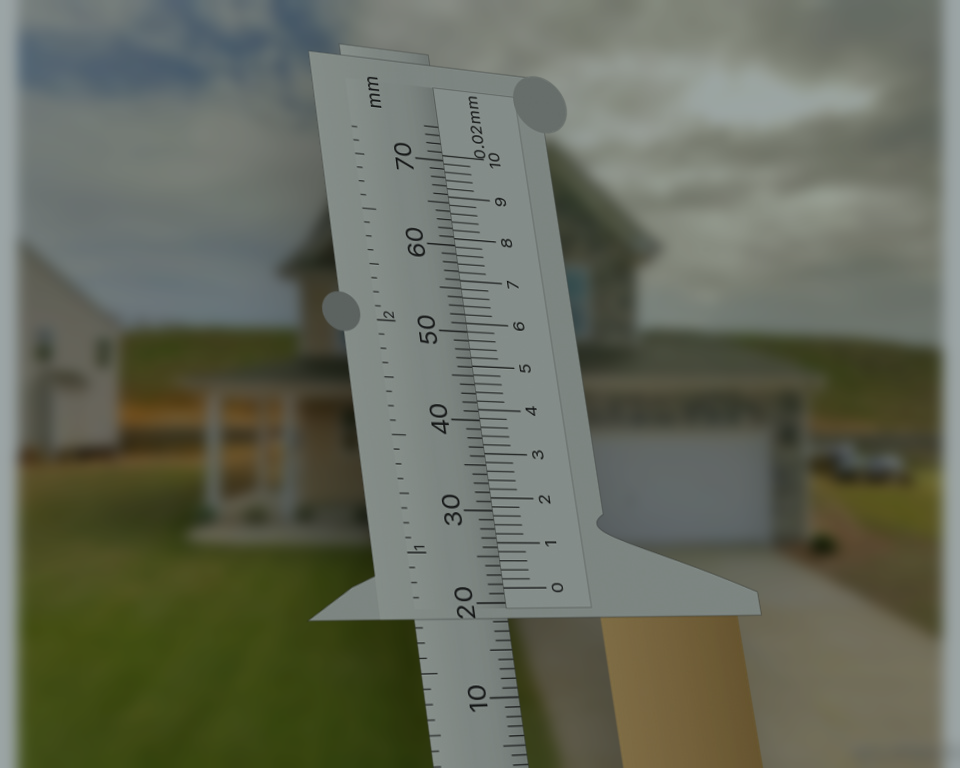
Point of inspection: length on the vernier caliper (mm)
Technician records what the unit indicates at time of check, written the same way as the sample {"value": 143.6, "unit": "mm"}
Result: {"value": 21.6, "unit": "mm"}
